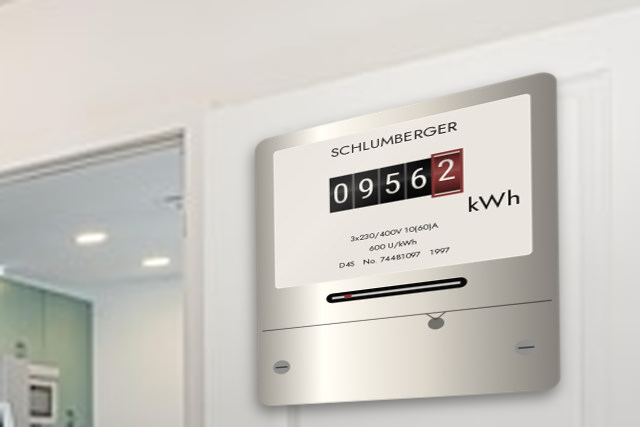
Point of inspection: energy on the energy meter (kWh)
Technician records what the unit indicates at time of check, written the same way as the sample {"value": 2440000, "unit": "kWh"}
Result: {"value": 956.2, "unit": "kWh"}
